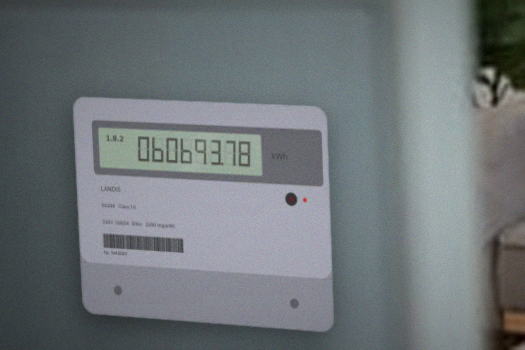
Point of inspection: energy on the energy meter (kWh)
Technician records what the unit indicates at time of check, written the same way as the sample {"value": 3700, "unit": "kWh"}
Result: {"value": 60693.78, "unit": "kWh"}
